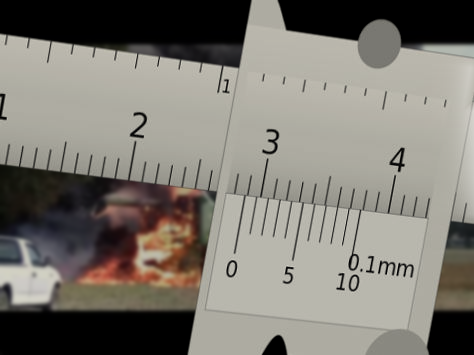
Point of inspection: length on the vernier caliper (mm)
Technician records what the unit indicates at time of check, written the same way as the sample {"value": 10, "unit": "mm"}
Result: {"value": 28.8, "unit": "mm"}
